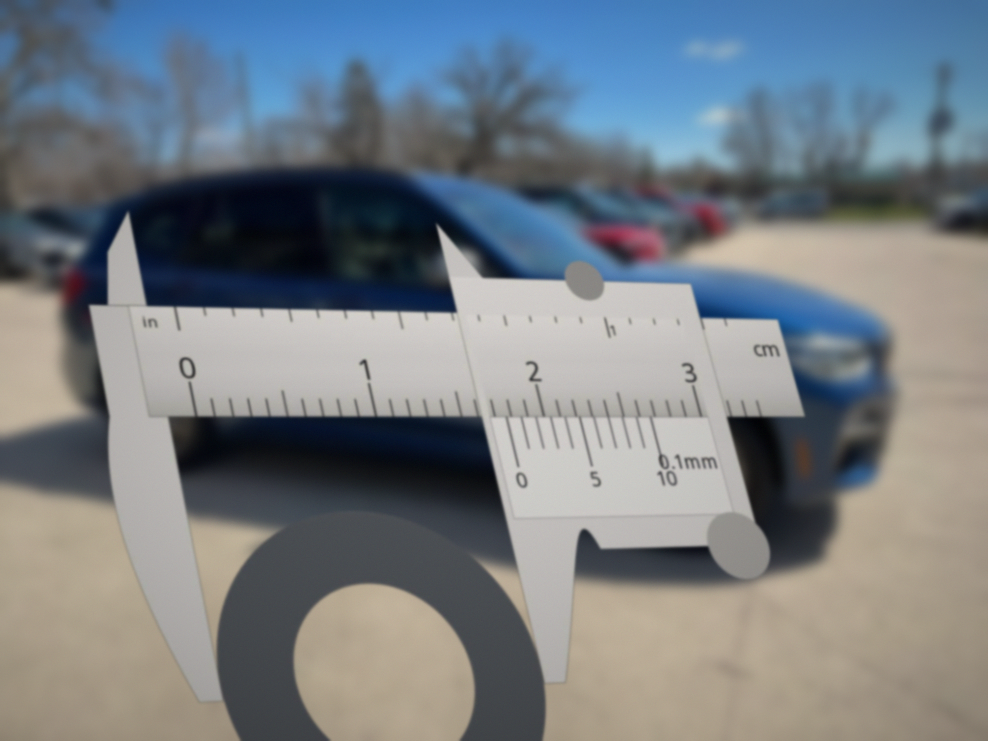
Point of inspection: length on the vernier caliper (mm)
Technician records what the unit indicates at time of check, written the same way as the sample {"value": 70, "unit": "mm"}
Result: {"value": 17.7, "unit": "mm"}
